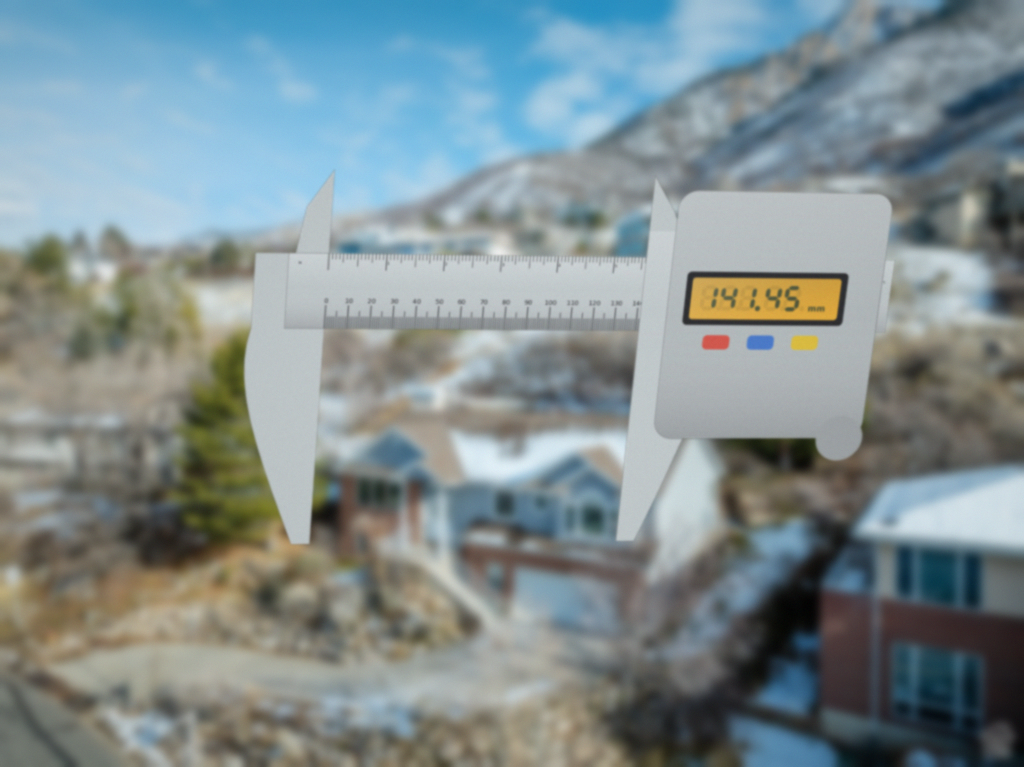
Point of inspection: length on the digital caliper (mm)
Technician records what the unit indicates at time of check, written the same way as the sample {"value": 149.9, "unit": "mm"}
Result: {"value": 141.45, "unit": "mm"}
